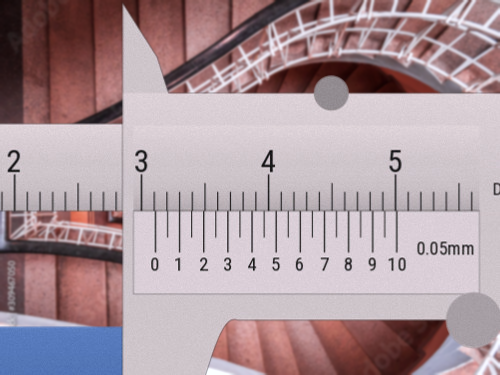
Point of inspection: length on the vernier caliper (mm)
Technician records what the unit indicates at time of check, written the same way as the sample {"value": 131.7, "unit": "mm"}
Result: {"value": 31.1, "unit": "mm"}
